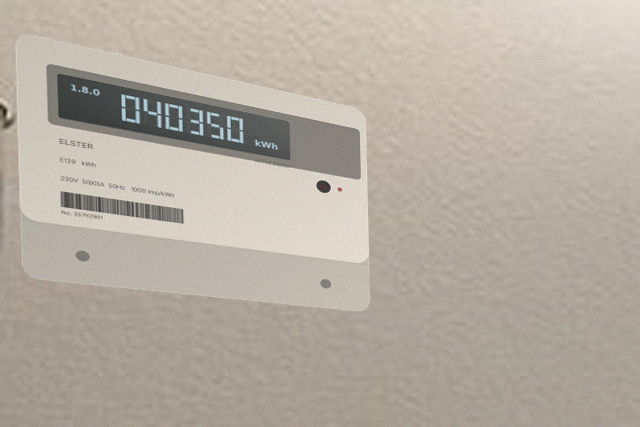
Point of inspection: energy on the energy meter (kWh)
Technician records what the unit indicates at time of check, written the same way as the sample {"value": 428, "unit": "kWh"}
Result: {"value": 40350, "unit": "kWh"}
